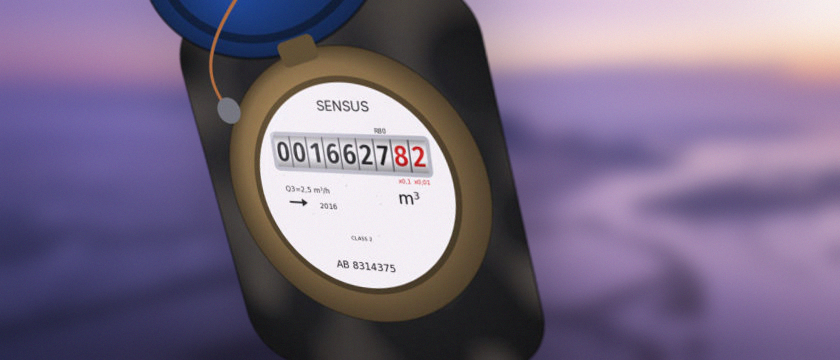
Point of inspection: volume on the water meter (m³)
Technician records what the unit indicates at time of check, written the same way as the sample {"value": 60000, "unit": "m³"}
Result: {"value": 16627.82, "unit": "m³"}
